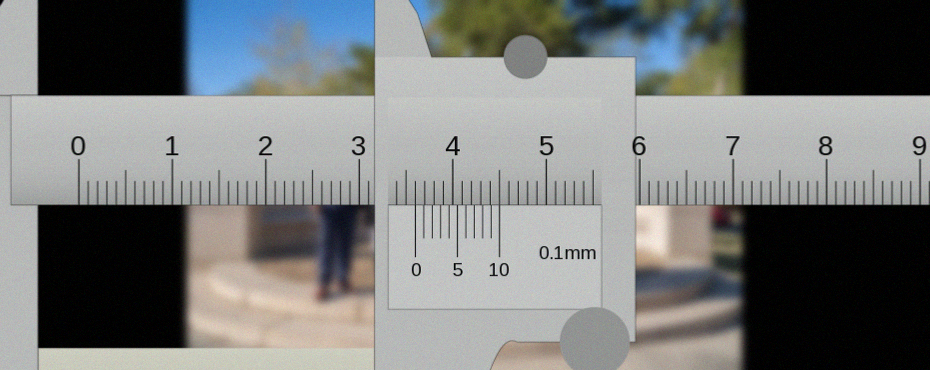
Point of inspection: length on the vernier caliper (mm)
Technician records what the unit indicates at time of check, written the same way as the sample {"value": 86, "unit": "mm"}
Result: {"value": 36.0, "unit": "mm"}
